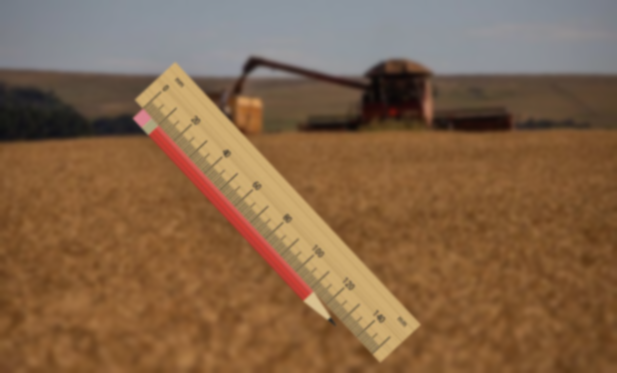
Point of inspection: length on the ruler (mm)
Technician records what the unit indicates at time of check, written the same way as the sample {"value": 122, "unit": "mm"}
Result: {"value": 130, "unit": "mm"}
